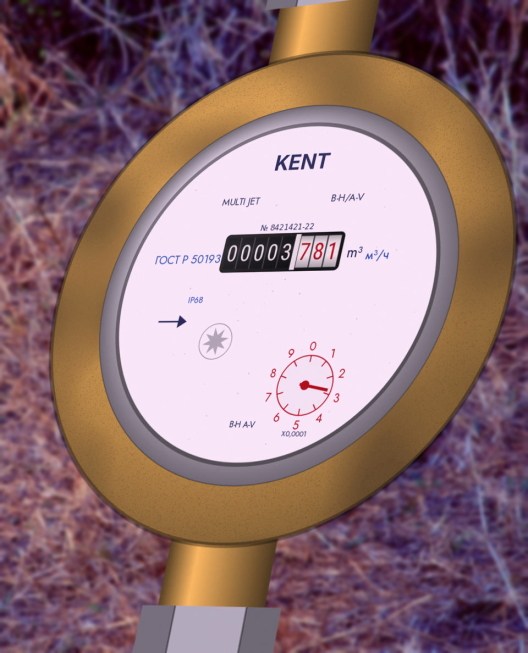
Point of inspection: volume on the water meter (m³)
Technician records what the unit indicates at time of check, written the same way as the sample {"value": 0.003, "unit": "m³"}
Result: {"value": 3.7812, "unit": "m³"}
